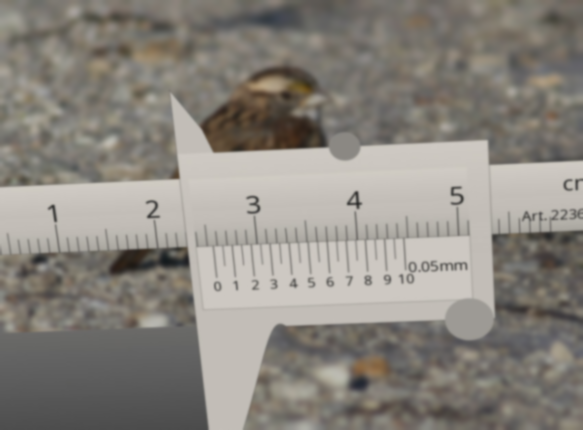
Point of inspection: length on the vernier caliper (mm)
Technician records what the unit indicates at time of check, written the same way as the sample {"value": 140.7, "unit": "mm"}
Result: {"value": 25.6, "unit": "mm"}
